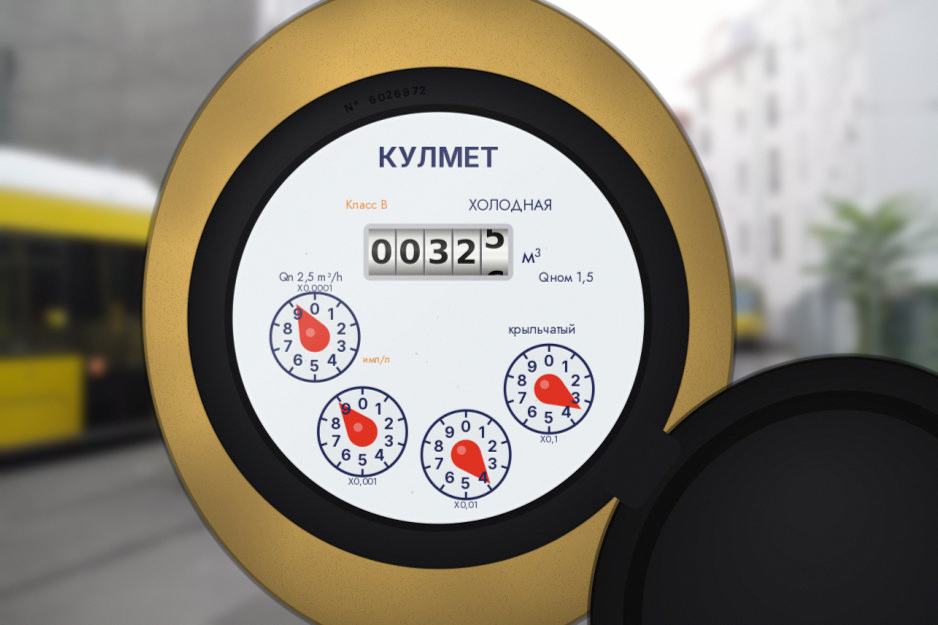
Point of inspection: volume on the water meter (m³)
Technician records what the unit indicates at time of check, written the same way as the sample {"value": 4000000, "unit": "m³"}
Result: {"value": 325.3389, "unit": "m³"}
